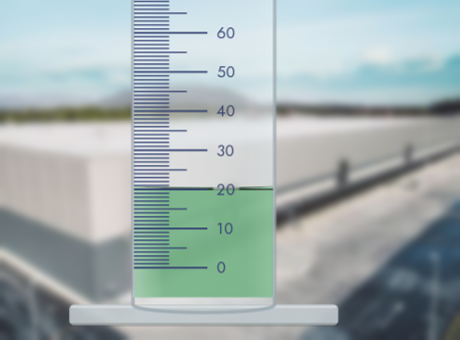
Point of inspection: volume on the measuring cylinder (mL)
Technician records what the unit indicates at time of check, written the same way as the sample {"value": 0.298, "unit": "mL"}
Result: {"value": 20, "unit": "mL"}
